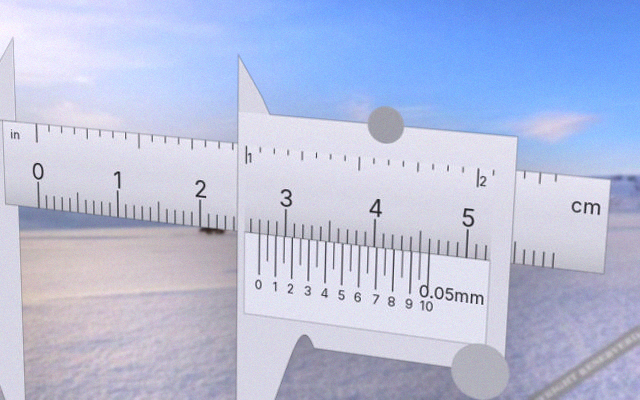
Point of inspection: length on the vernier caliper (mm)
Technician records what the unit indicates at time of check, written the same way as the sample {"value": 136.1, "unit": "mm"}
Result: {"value": 27.0, "unit": "mm"}
